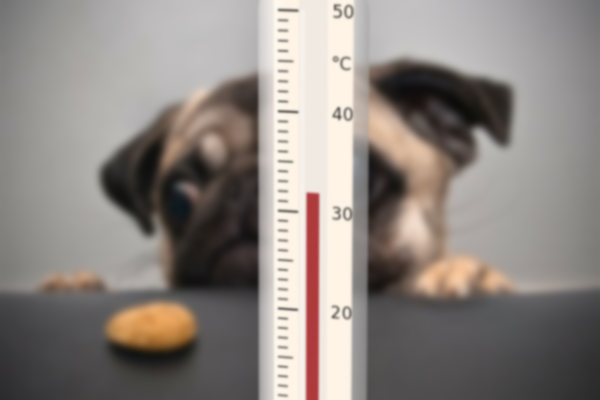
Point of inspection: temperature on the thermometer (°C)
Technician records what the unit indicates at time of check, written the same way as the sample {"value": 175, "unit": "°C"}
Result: {"value": 32, "unit": "°C"}
